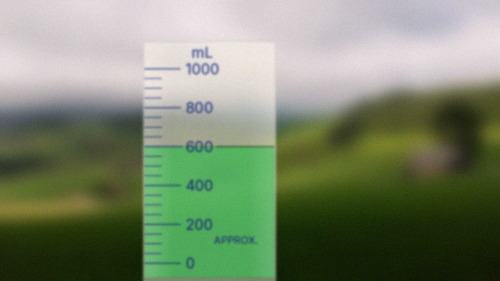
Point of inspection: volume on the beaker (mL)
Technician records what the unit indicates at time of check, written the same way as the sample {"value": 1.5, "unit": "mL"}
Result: {"value": 600, "unit": "mL"}
